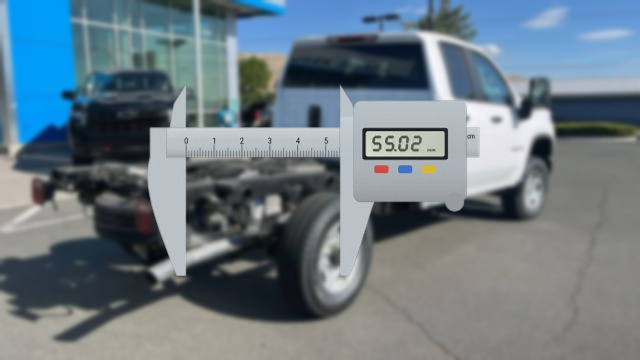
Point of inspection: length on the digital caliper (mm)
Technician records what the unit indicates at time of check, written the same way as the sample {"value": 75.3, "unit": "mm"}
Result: {"value": 55.02, "unit": "mm"}
